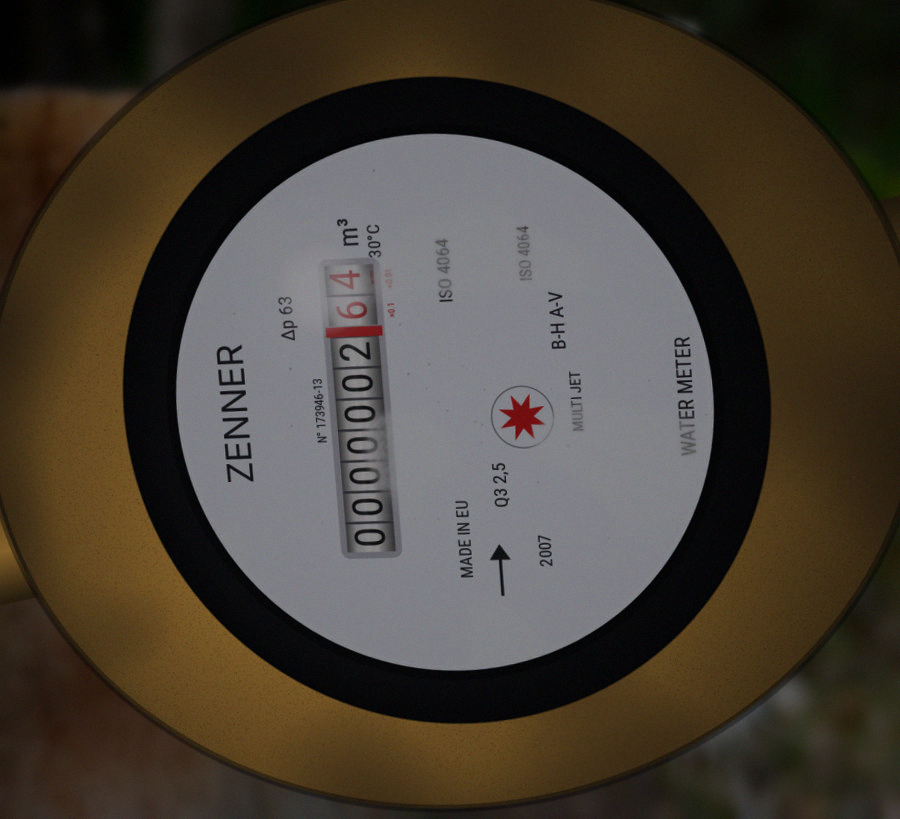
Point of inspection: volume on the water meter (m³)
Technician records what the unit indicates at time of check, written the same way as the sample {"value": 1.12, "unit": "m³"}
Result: {"value": 2.64, "unit": "m³"}
